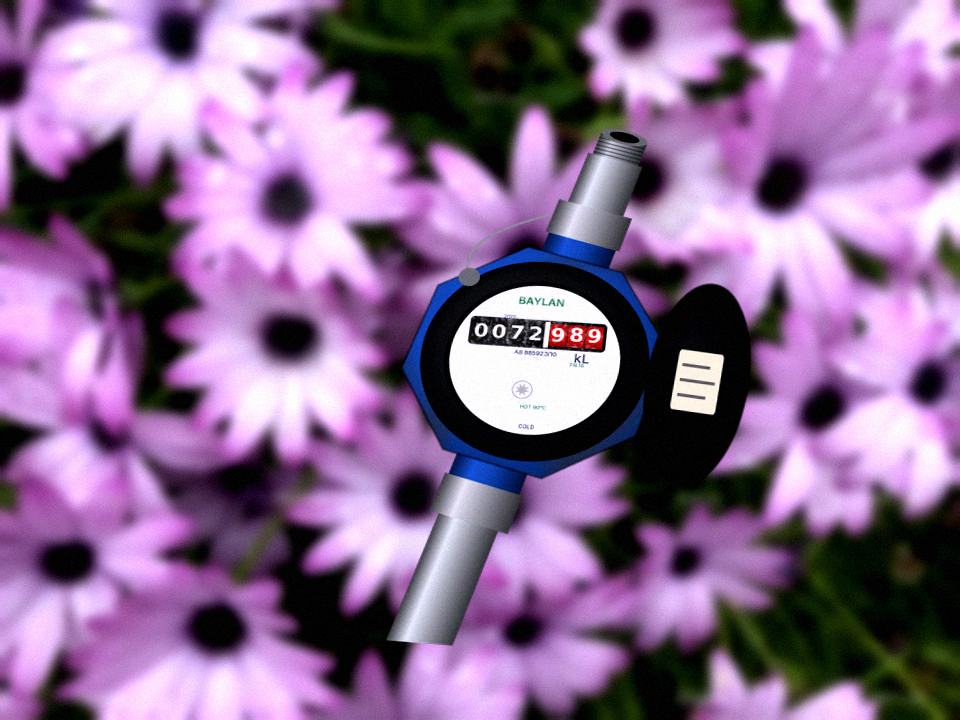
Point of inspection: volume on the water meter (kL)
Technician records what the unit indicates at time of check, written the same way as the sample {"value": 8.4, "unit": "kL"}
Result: {"value": 72.989, "unit": "kL"}
